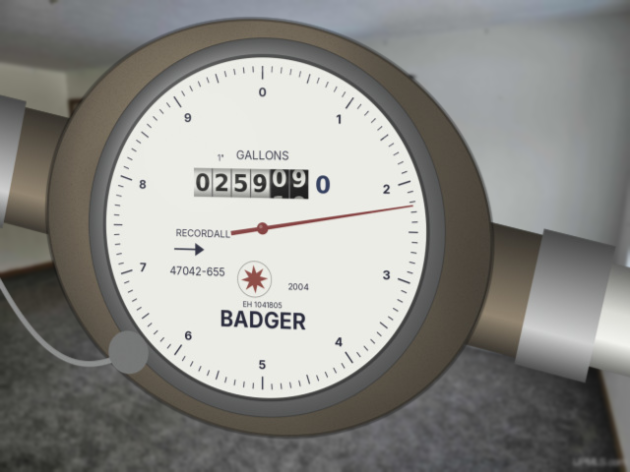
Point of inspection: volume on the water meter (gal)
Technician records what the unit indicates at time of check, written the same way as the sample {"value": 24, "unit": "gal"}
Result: {"value": 259092.2, "unit": "gal"}
